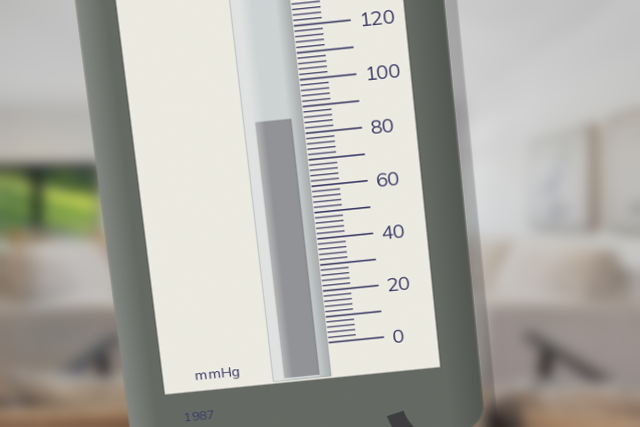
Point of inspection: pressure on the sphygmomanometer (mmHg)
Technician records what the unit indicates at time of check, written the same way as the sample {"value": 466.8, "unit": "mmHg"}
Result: {"value": 86, "unit": "mmHg"}
